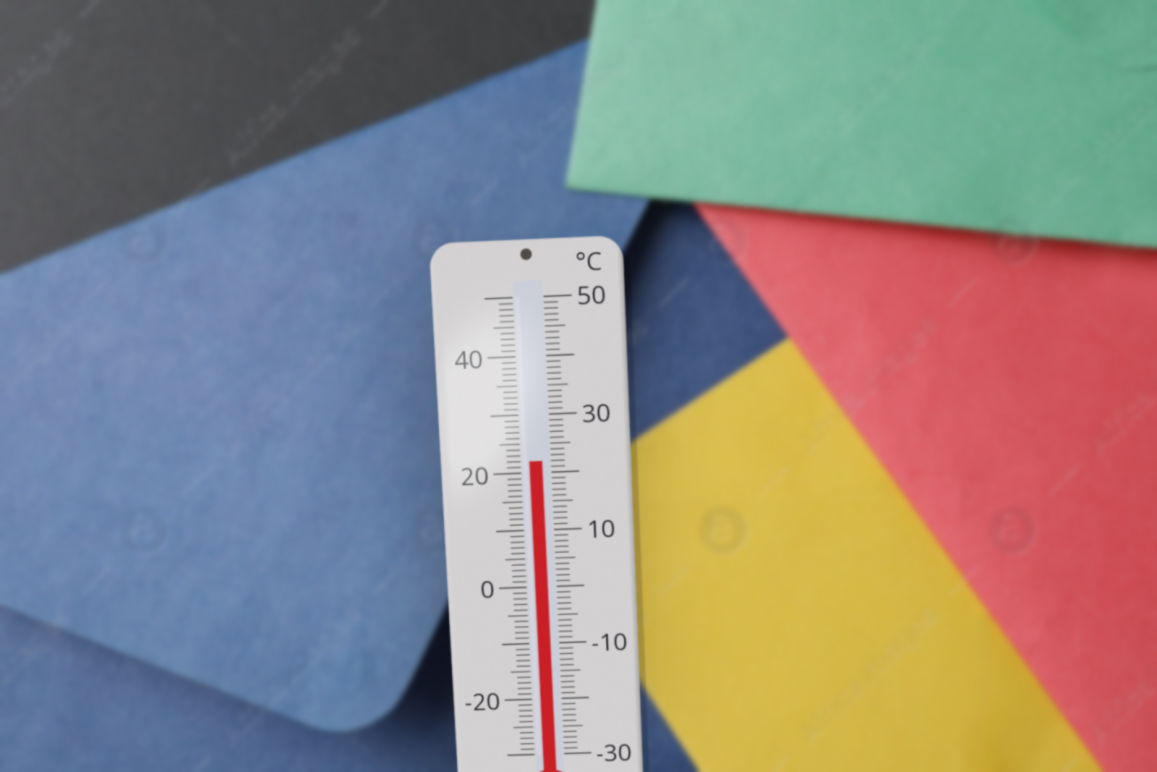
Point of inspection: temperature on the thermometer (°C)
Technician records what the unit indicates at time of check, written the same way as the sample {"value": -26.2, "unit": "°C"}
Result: {"value": 22, "unit": "°C"}
